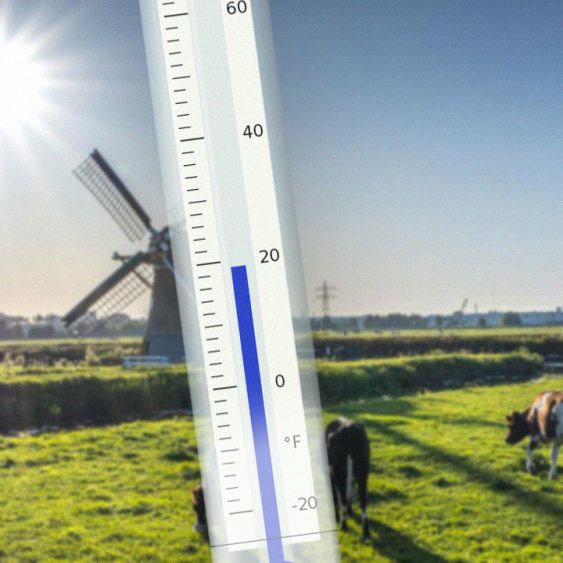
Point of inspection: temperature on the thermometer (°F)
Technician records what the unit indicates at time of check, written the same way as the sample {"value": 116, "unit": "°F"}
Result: {"value": 19, "unit": "°F"}
